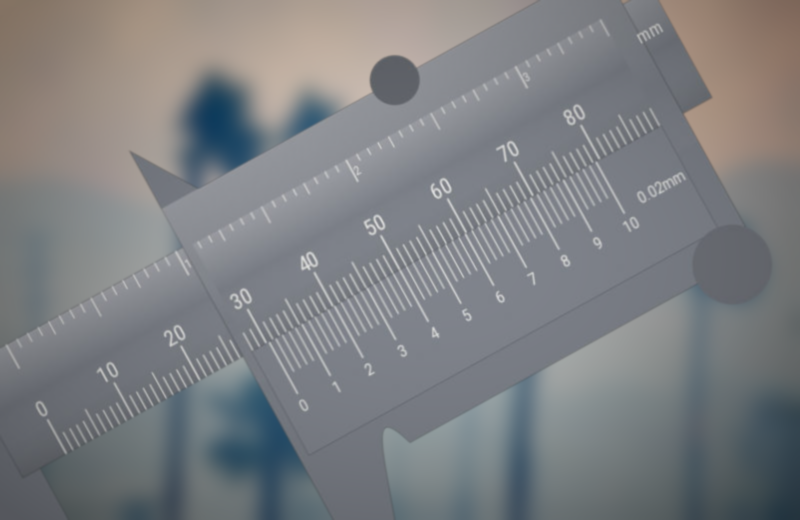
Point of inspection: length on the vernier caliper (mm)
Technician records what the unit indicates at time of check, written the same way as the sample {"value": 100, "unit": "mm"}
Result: {"value": 30.4, "unit": "mm"}
